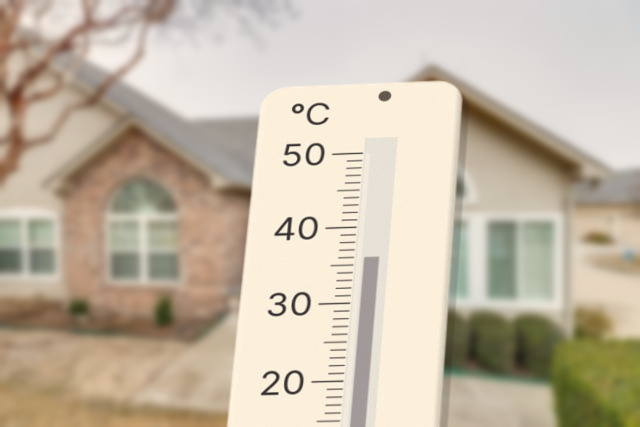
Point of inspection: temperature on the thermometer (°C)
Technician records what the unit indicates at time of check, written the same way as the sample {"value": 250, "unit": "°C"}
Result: {"value": 36, "unit": "°C"}
